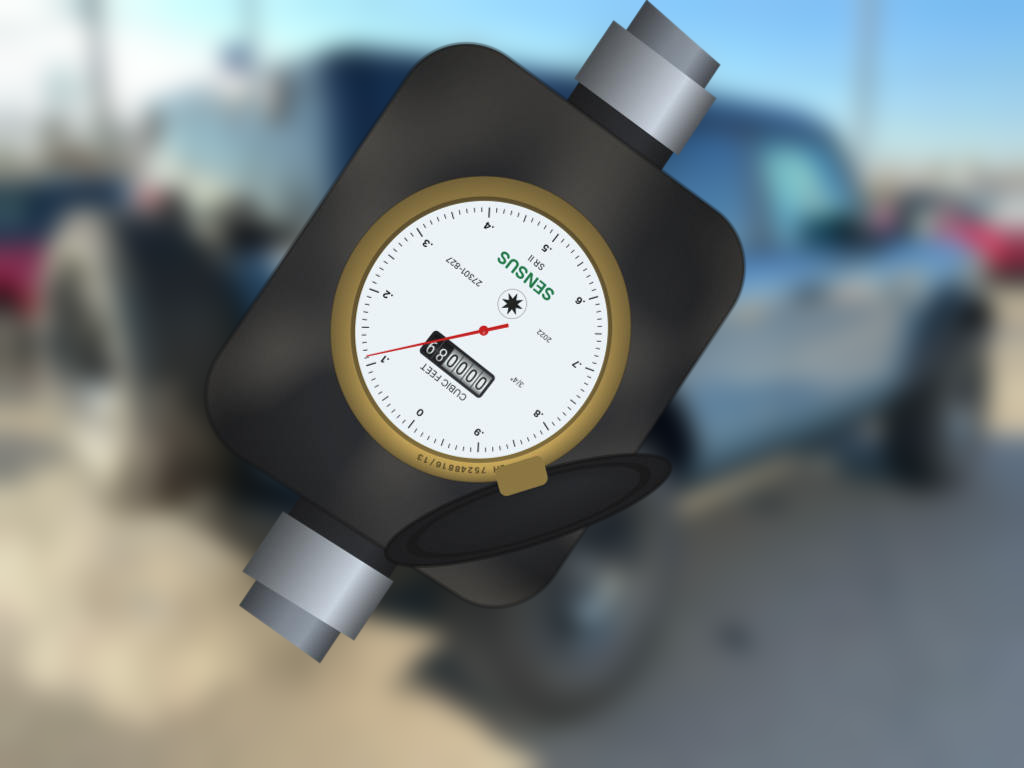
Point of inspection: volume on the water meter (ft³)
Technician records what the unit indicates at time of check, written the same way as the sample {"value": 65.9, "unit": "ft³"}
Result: {"value": 89.11, "unit": "ft³"}
